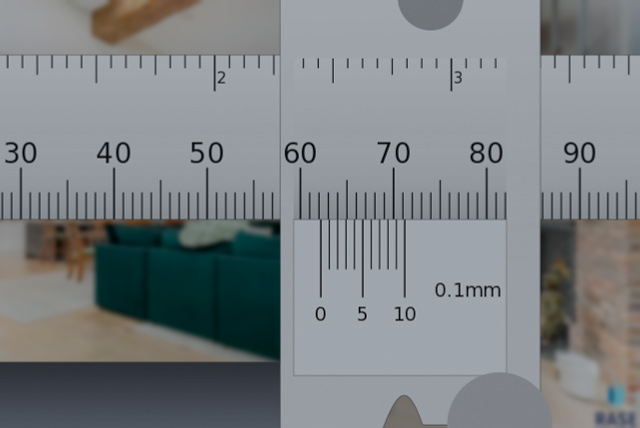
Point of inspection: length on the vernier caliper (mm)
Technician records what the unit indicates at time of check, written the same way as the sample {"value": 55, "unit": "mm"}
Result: {"value": 62.2, "unit": "mm"}
